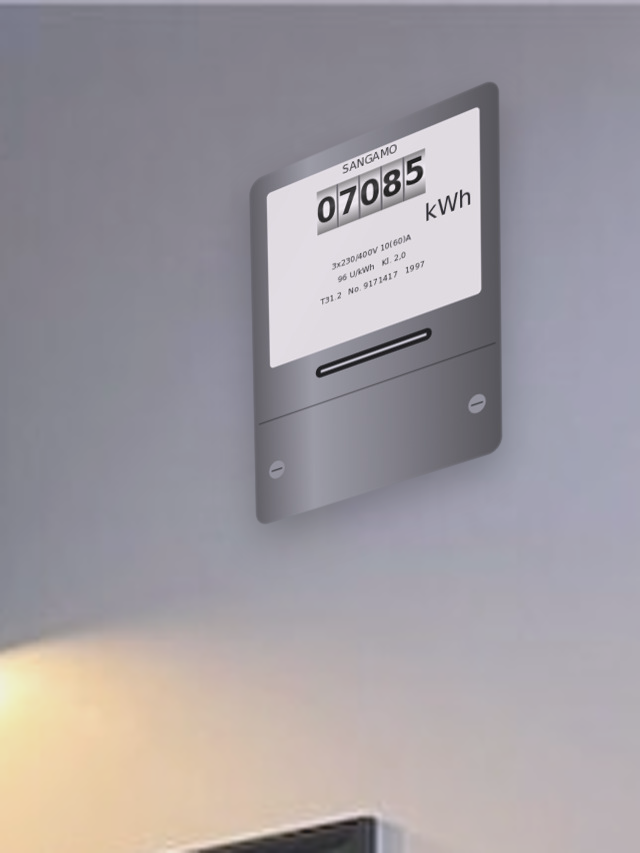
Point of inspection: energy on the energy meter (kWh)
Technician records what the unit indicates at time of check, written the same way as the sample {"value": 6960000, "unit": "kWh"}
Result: {"value": 7085, "unit": "kWh"}
